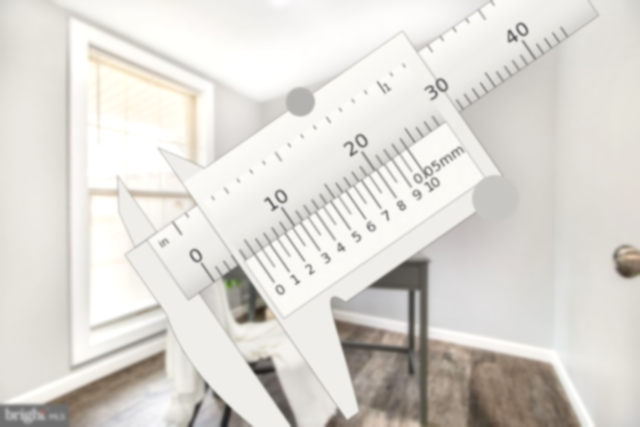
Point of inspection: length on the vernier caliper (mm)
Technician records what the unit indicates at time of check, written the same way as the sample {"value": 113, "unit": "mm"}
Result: {"value": 5.0, "unit": "mm"}
